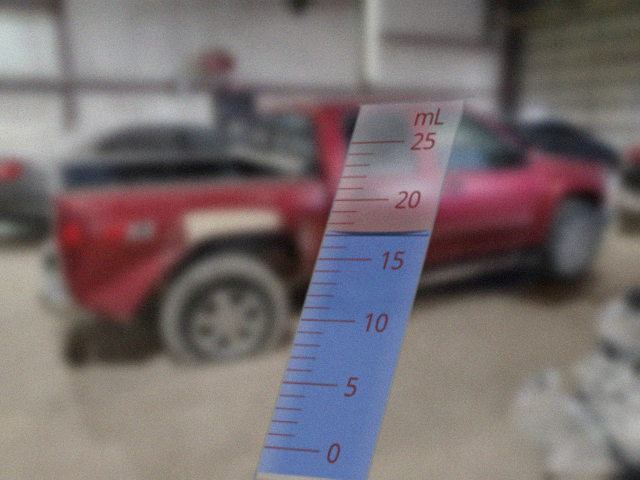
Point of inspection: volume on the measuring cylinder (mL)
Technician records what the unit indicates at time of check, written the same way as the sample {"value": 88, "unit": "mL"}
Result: {"value": 17, "unit": "mL"}
